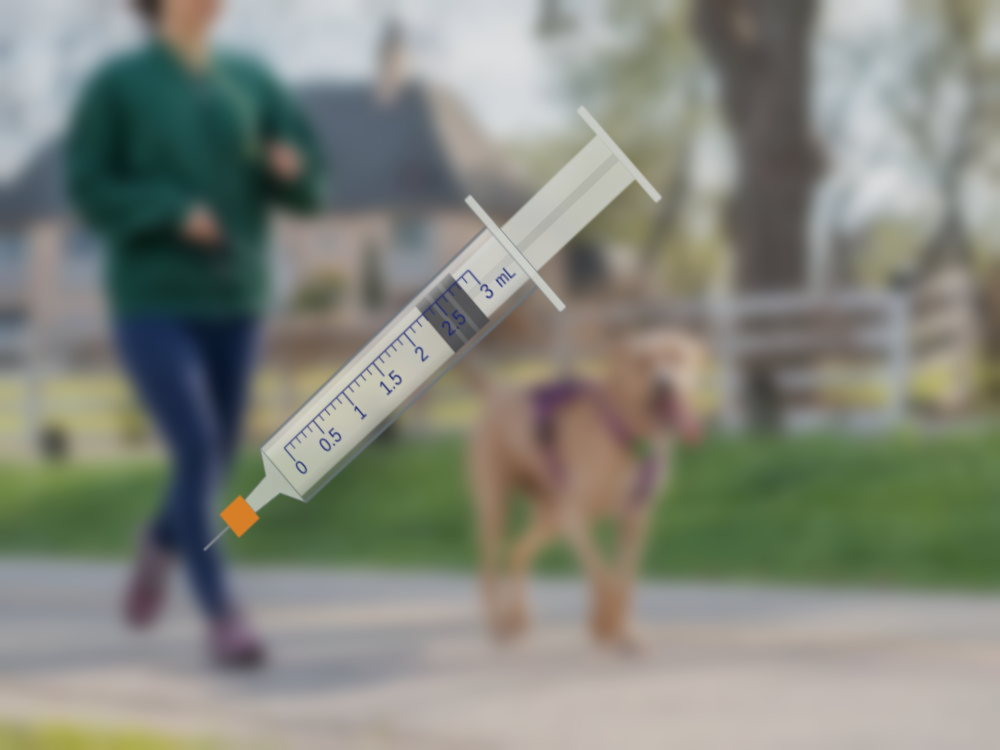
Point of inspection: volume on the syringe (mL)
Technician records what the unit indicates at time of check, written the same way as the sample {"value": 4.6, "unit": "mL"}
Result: {"value": 2.3, "unit": "mL"}
